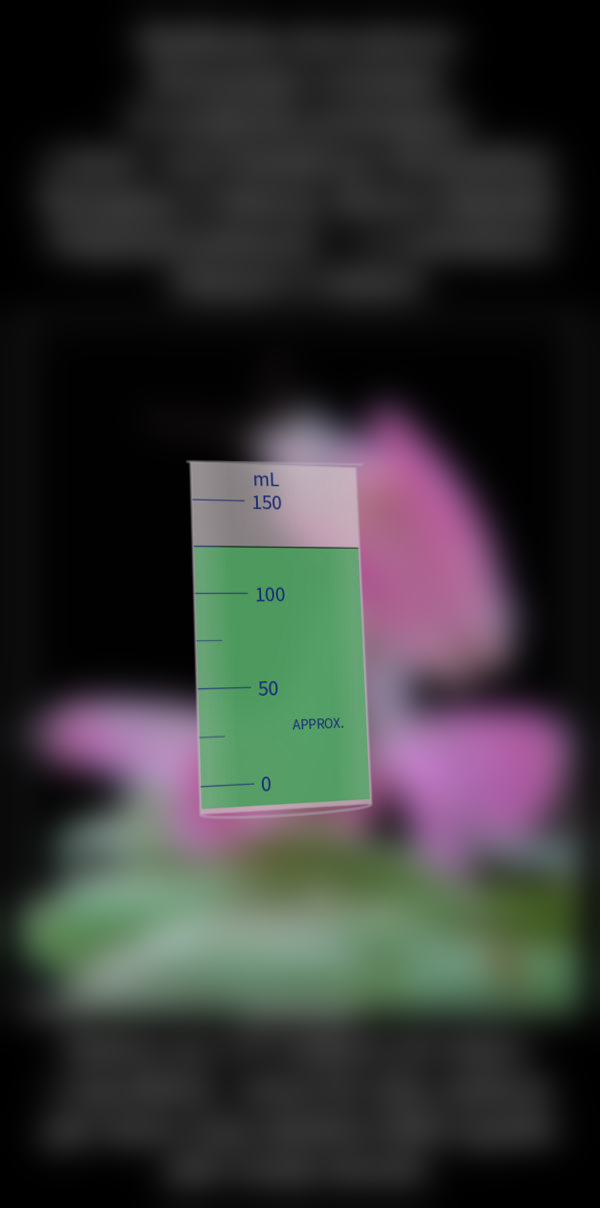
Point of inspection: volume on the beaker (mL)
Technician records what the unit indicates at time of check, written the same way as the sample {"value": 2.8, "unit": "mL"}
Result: {"value": 125, "unit": "mL"}
